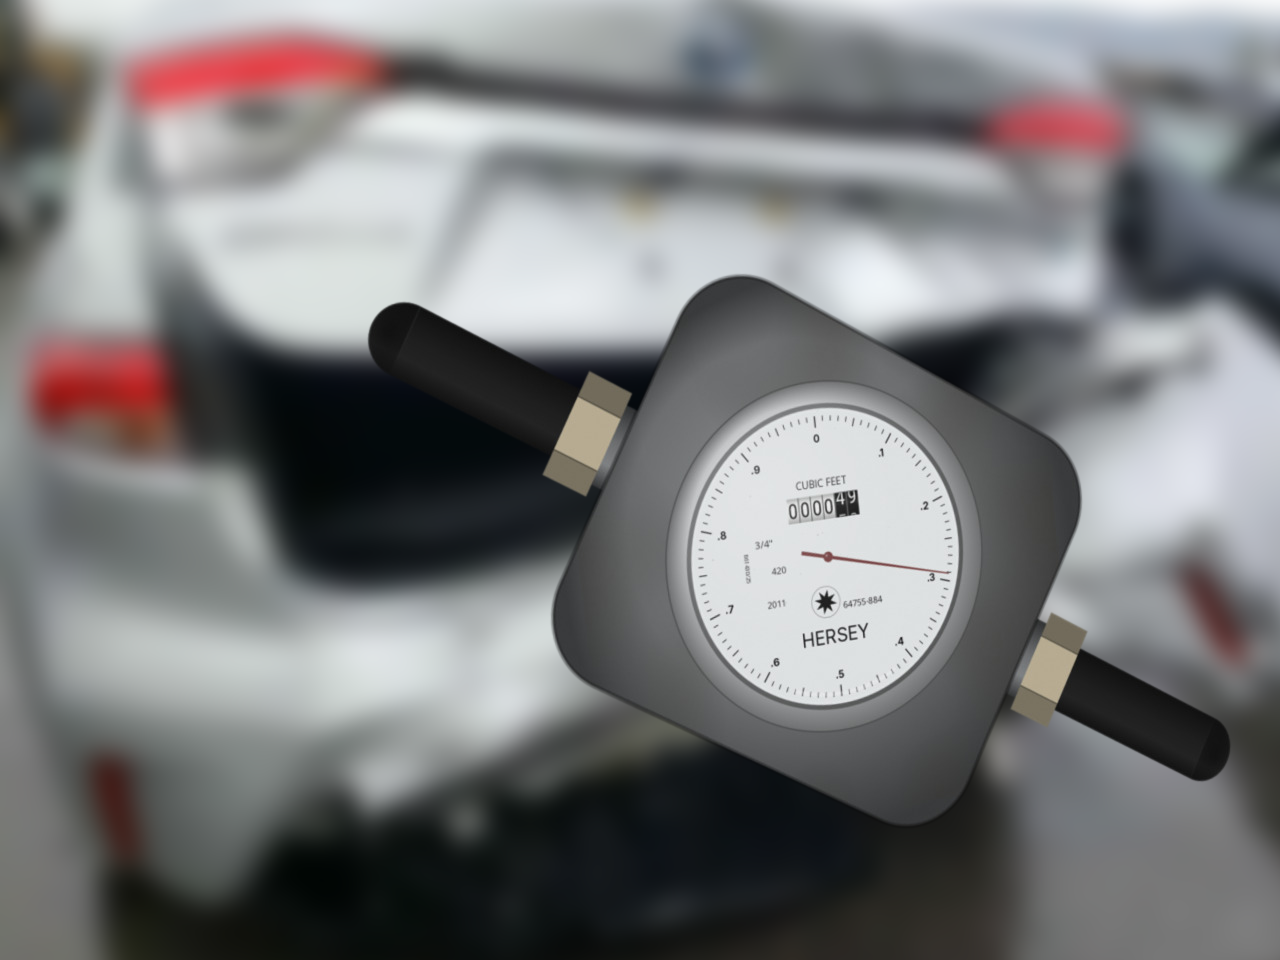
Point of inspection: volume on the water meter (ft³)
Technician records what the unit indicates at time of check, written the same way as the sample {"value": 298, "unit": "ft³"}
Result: {"value": 49.29, "unit": "ft³"}
